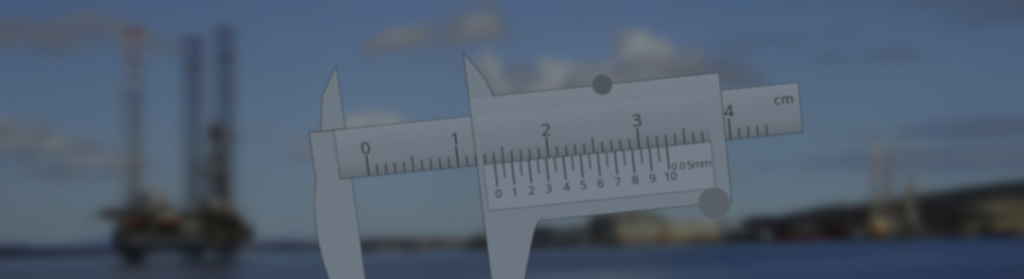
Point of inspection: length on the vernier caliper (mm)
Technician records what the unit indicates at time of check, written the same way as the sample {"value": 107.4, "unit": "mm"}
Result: {"value": 14.0, "unit": "mm"}
